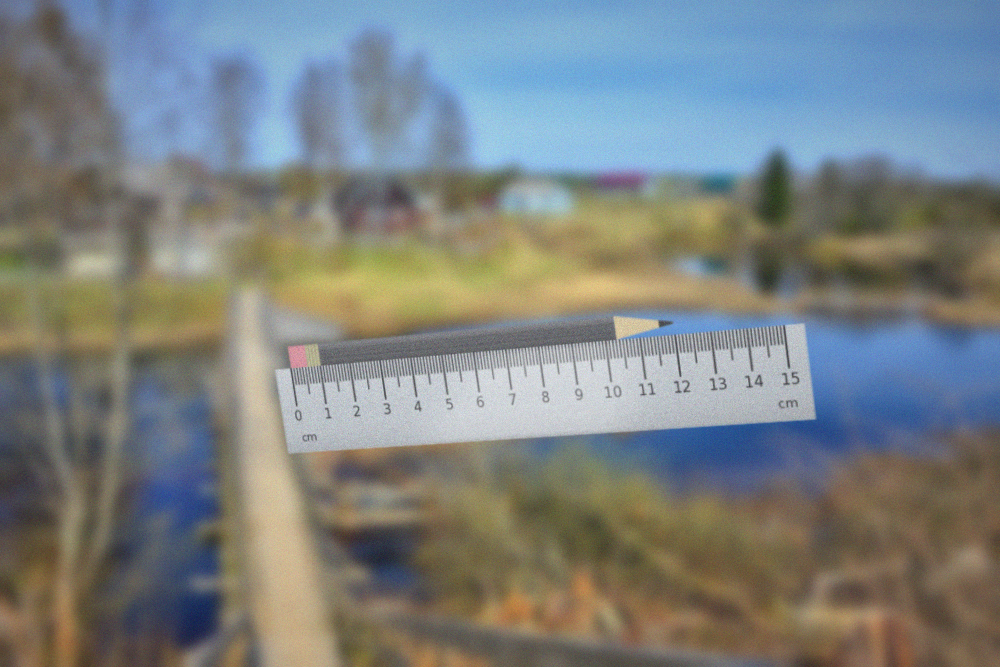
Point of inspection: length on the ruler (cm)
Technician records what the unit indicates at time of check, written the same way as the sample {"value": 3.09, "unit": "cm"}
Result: {"value": 12, "unit": "cm"}
